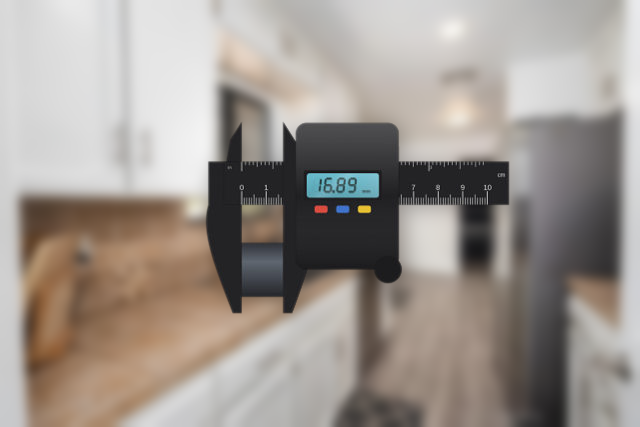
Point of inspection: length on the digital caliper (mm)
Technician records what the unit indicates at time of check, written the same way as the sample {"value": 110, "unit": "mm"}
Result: {"value": 16.89, "unit": "mm"}
